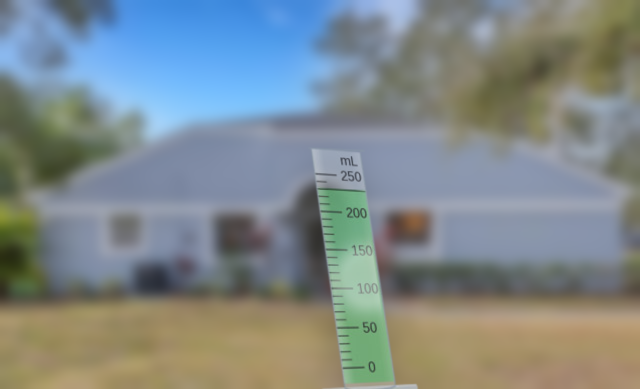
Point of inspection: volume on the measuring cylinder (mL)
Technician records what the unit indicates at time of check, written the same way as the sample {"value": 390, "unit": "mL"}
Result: {"value": 230, "unit": "mL"}
